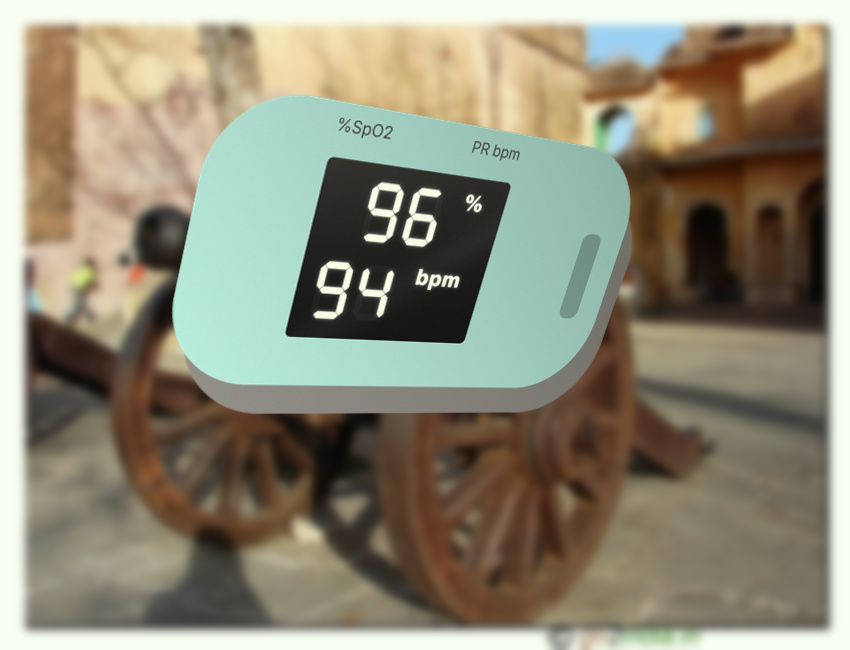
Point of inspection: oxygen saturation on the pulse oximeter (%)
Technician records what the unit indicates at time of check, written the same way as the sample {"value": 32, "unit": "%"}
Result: {"value": 96, "unit": "%"}
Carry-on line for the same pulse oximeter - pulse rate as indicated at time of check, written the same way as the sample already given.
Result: {"value": 94, "unit": "bpm"}
